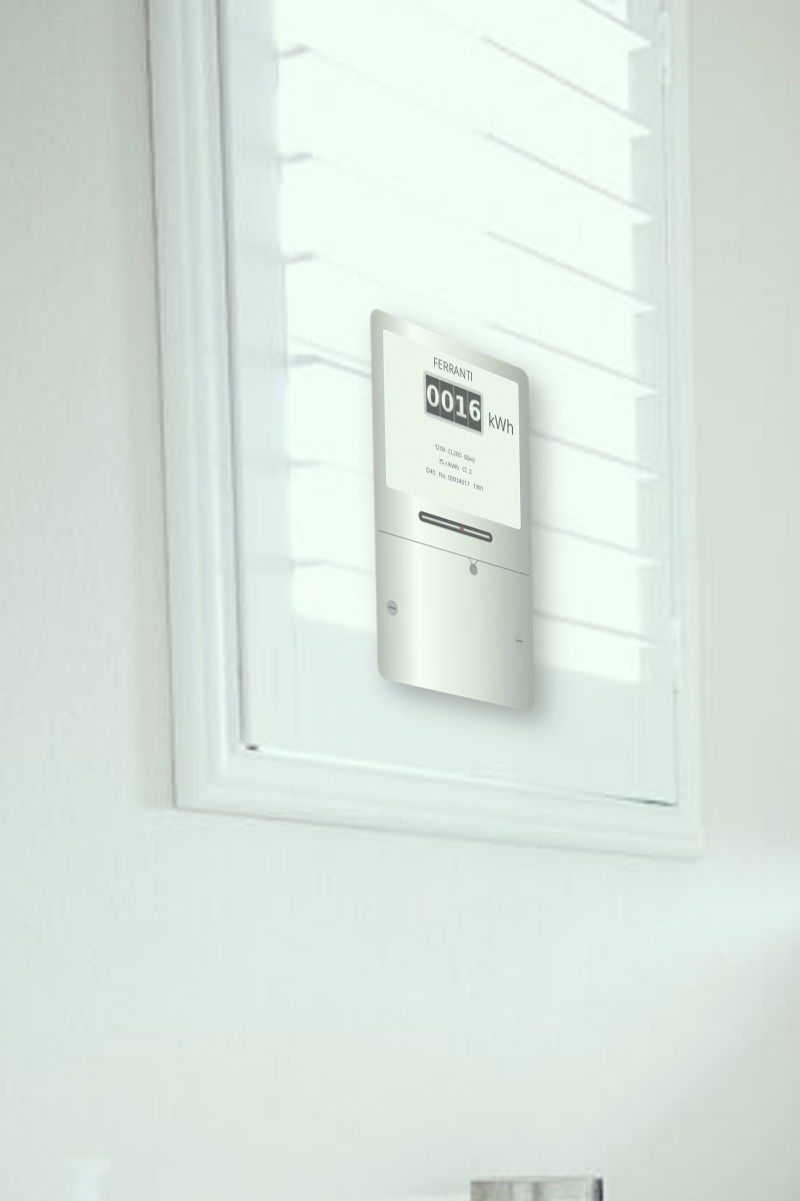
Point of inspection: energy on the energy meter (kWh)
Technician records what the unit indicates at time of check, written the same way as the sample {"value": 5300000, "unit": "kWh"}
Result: {"value": 16, "unit": "kWh"}
